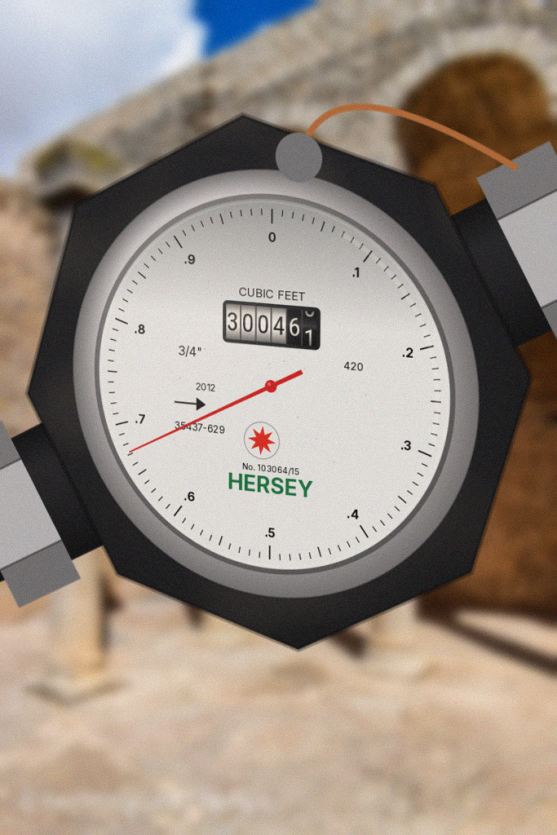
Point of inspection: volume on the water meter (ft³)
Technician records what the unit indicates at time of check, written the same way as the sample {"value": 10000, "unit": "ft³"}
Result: {"value": 300460.67, "unit": "ft³"}
